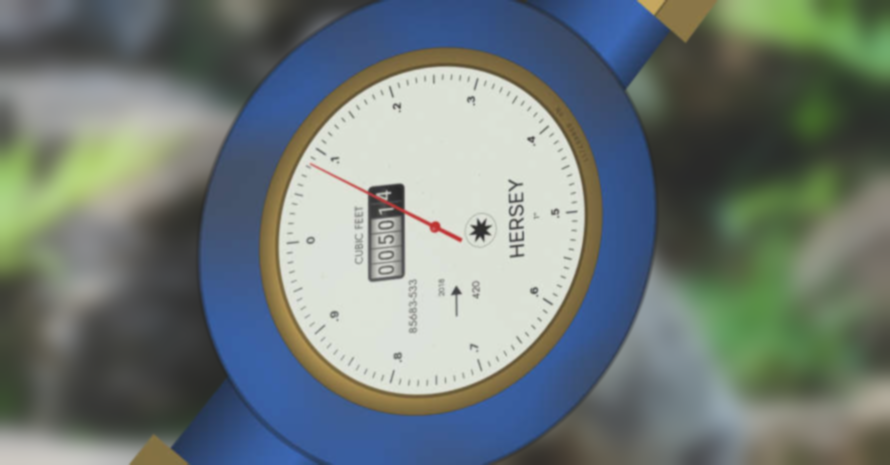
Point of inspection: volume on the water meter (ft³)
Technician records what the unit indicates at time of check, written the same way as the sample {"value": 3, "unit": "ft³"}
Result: {"value": 5014.08, "unit": "ft³"}
